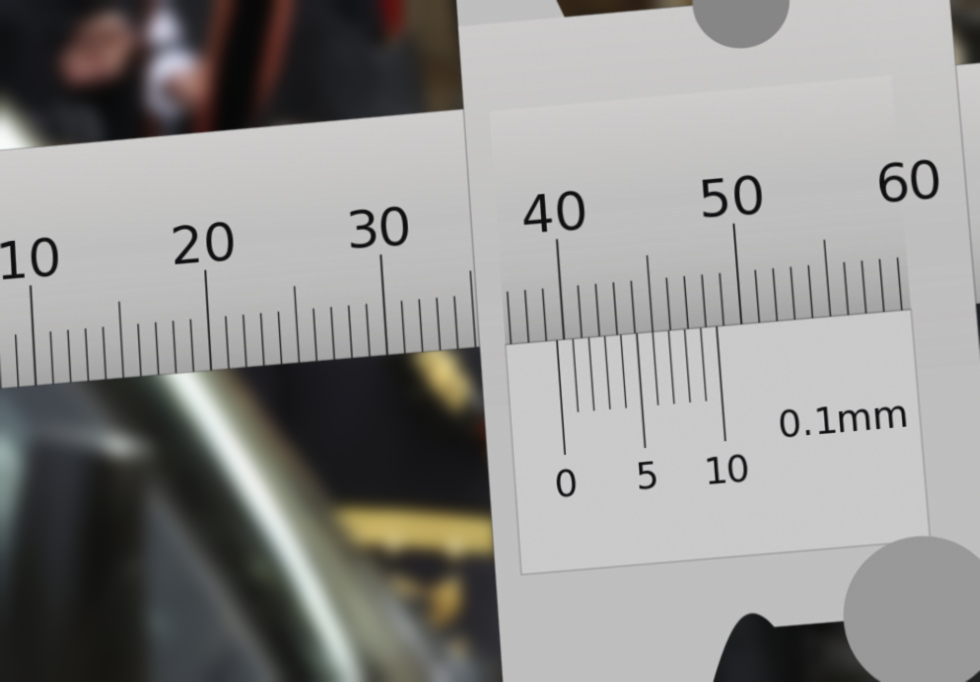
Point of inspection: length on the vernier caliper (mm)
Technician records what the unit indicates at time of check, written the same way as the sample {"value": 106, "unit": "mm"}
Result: {"value": 39.6, "unit": "mm"}
